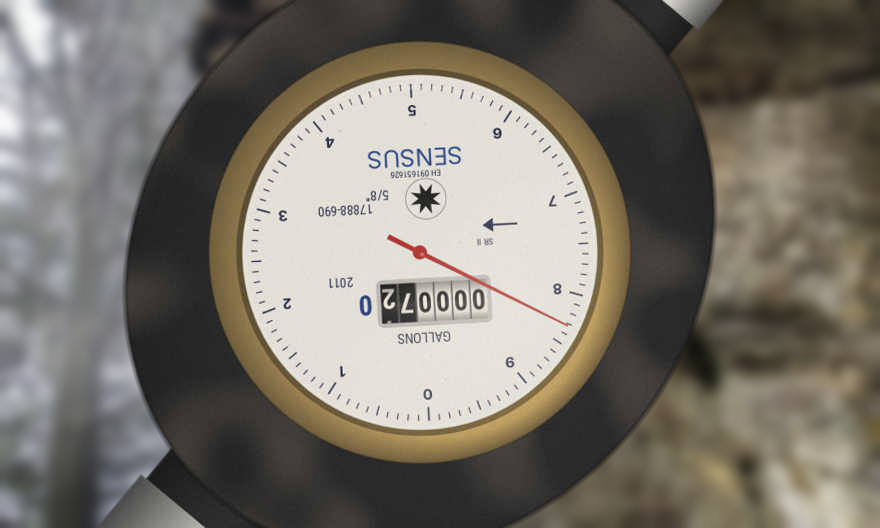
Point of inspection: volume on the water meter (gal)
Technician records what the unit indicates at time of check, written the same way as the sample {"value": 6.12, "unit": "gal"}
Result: {"value": 718.3, "unit": "gal"}
